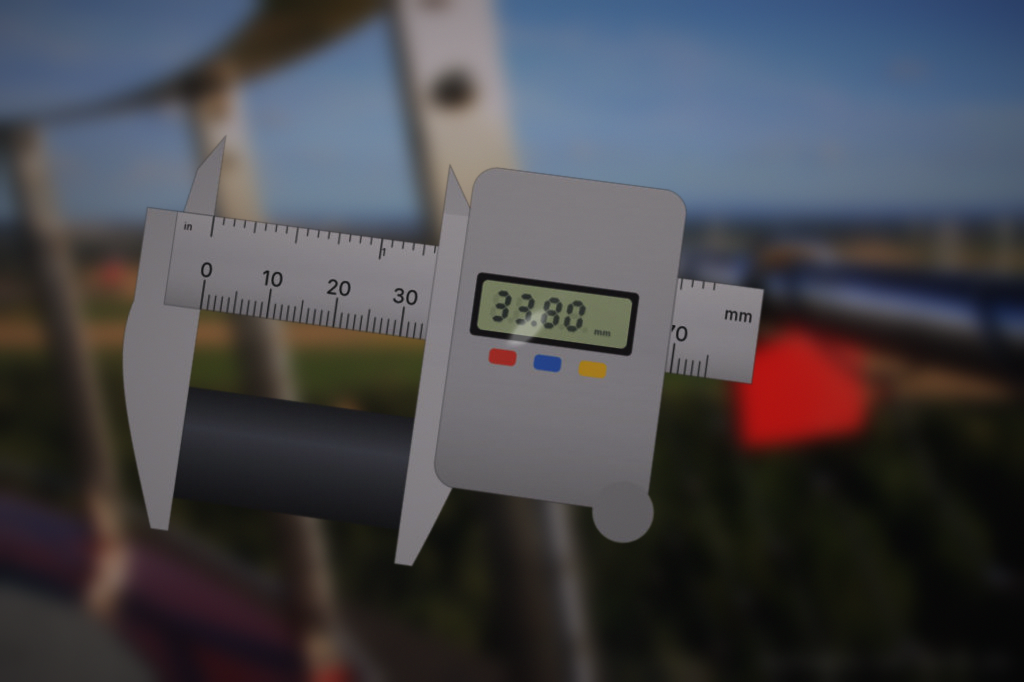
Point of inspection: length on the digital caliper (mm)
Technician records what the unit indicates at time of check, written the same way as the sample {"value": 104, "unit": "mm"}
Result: {"value": 33.80, "unit": "mm"}
